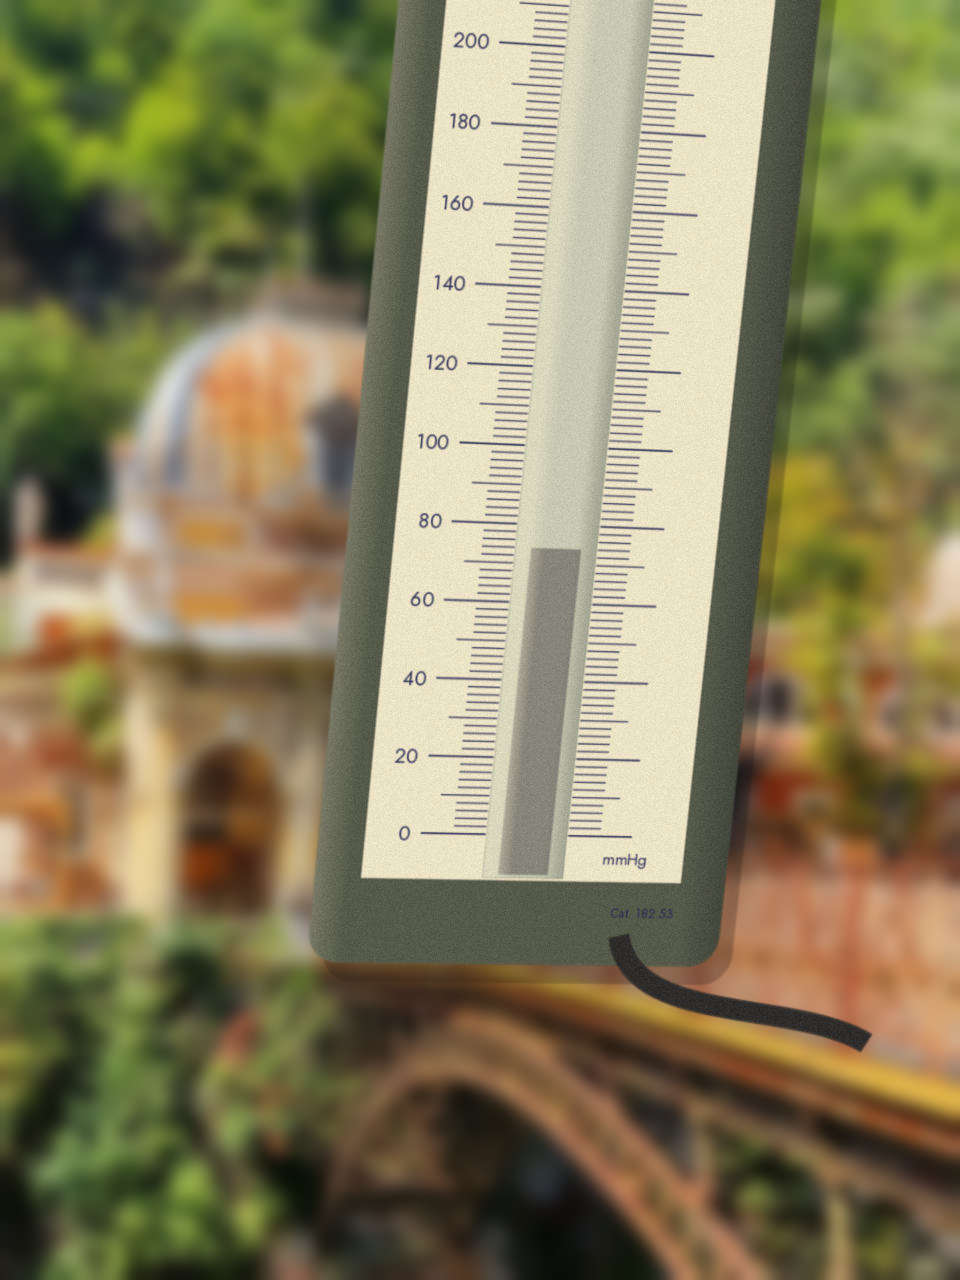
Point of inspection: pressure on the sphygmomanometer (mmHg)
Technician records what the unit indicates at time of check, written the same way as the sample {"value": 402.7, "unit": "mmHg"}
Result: {"value": 74, "unit": "mmHg"}
